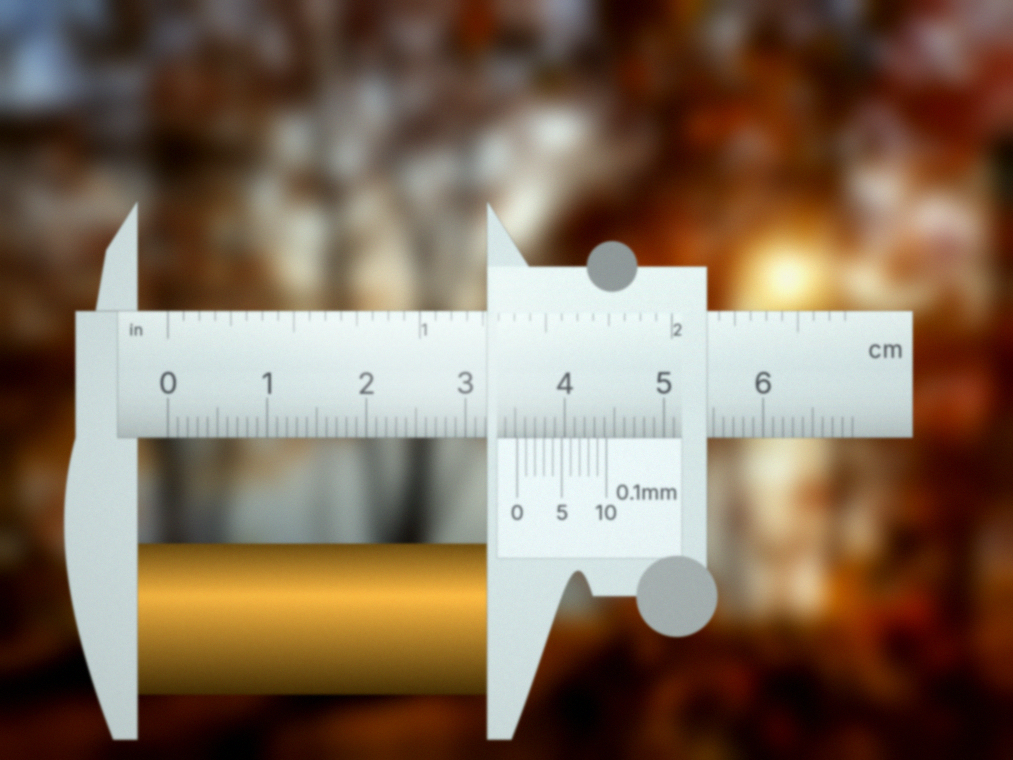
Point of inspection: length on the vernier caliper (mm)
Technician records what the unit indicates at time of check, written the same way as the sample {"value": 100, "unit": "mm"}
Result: {"value": 35.2, "unit": "mm"}
